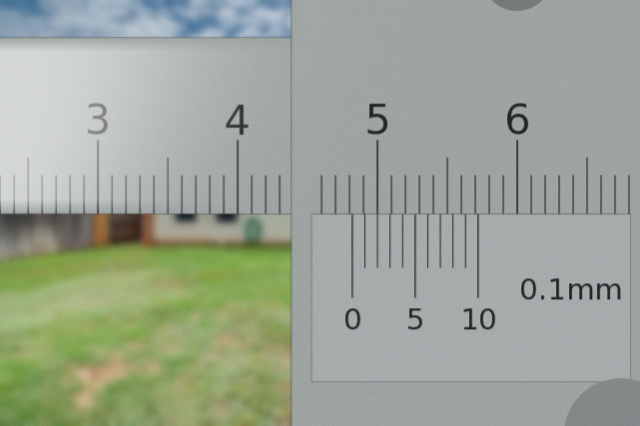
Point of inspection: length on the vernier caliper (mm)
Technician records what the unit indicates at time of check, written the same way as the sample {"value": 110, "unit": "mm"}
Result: {"value": 48.2, "unit": "mm"}
